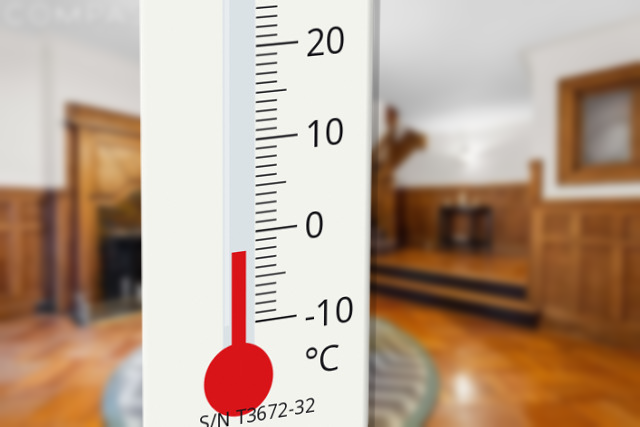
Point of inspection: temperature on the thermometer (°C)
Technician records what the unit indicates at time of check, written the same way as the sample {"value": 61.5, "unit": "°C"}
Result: {"value": -2, "unit": "°C"}
